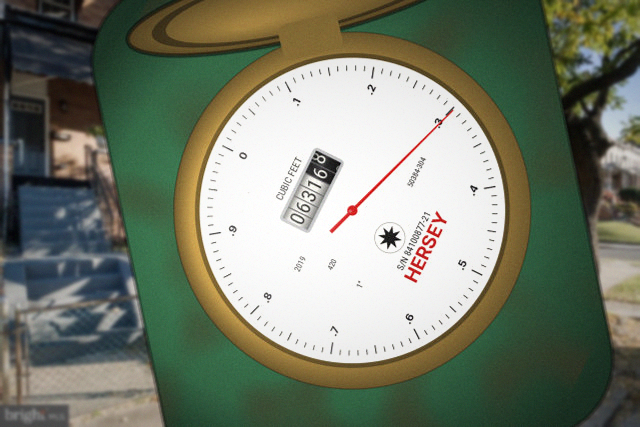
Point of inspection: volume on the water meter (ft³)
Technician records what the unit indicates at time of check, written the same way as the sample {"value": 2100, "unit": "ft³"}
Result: {"value": 63168.30, "unit": "ft³"}
